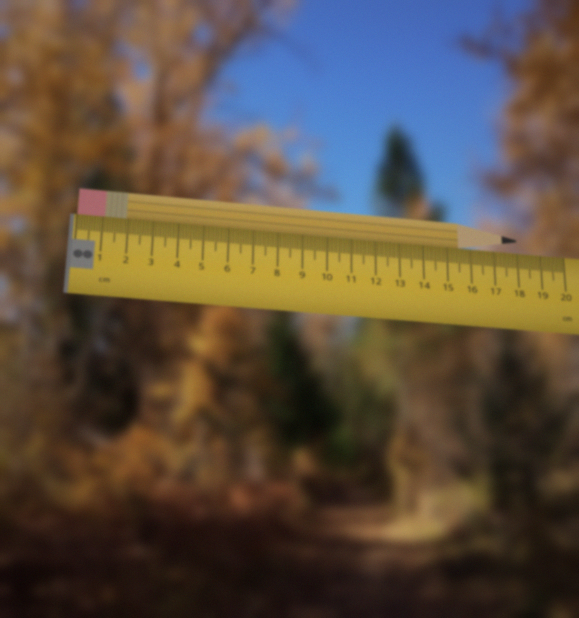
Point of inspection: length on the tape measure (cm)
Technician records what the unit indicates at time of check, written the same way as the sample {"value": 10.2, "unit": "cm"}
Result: {"value": 18, "unit": "cm"}
